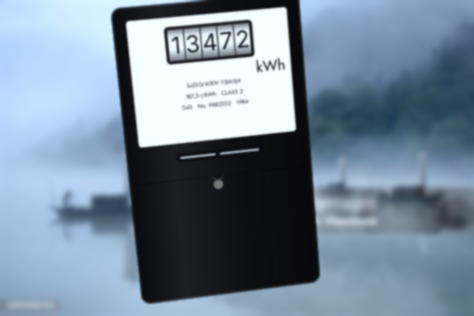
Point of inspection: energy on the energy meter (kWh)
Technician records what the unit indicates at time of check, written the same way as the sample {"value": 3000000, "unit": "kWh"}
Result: {"value": 13472, "unit": "kWh"}
